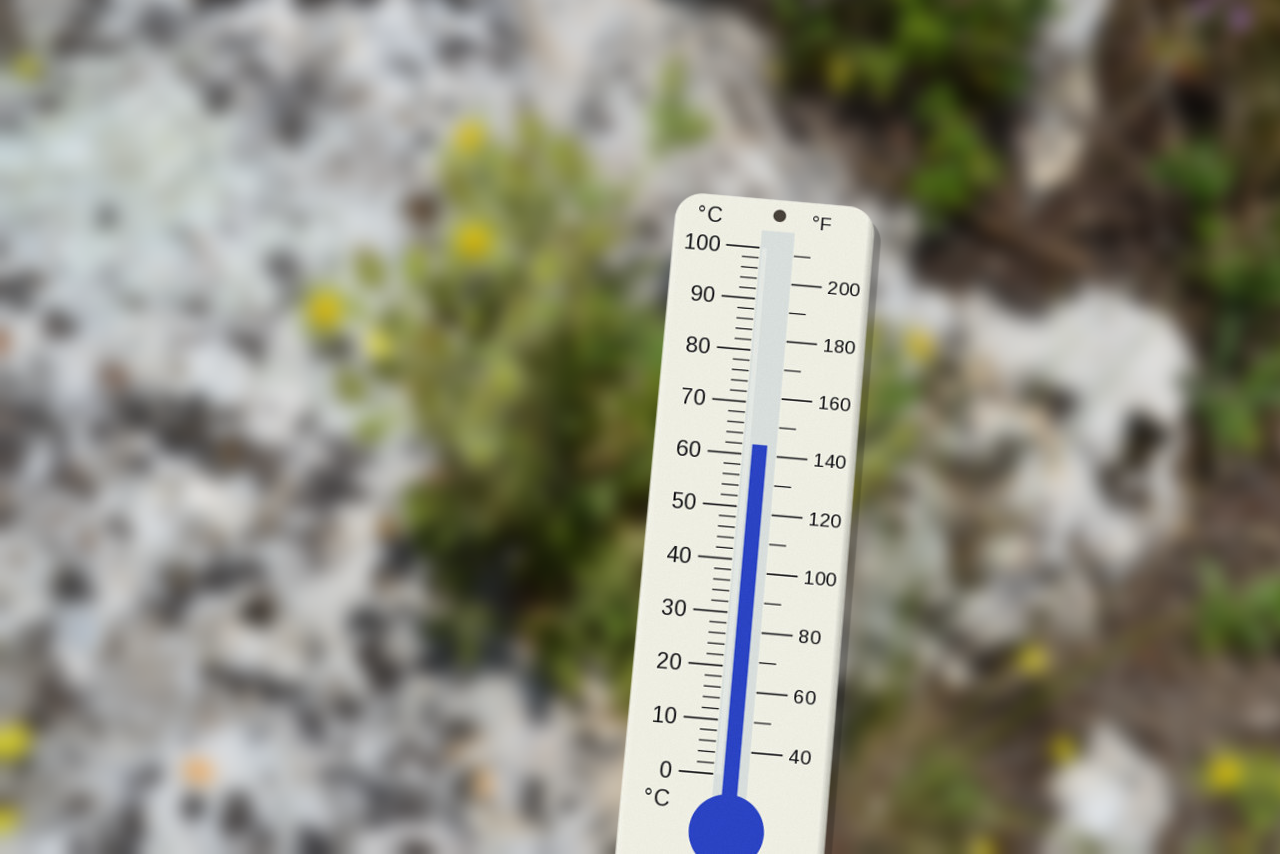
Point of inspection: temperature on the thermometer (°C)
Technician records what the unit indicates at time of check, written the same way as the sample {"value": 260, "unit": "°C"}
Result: {"value": 62, "unit": "°C"}
